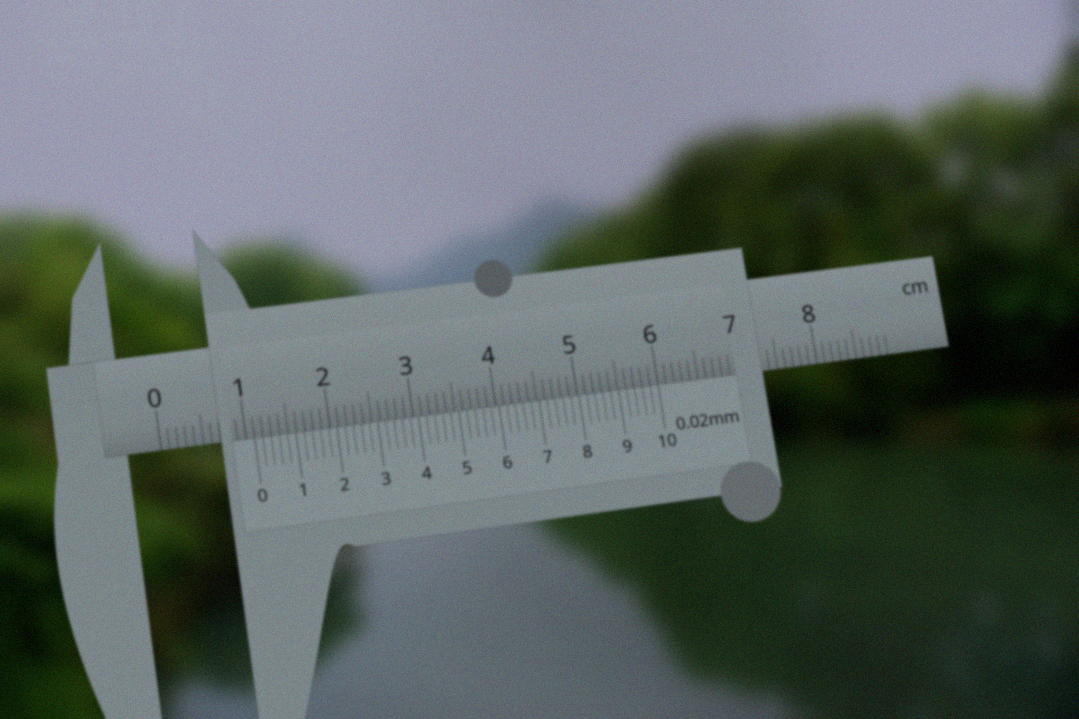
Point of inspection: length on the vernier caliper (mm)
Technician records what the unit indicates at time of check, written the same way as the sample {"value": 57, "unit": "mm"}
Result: {"value": 11.0, "unit": "mm"}
